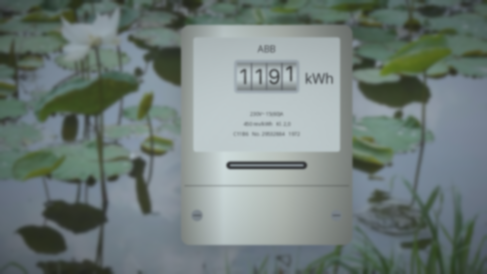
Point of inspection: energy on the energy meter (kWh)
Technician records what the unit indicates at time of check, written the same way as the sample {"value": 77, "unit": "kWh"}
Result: {"value": 1191, "unit": "kWh"}
